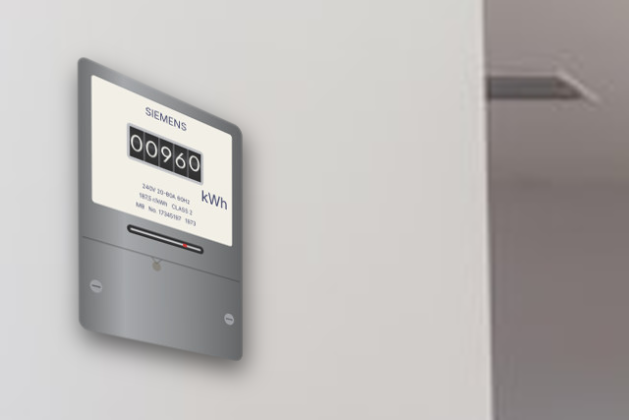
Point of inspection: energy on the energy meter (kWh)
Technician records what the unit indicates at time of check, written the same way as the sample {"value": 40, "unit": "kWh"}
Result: {"value": 960, "unit": "kWh"}
